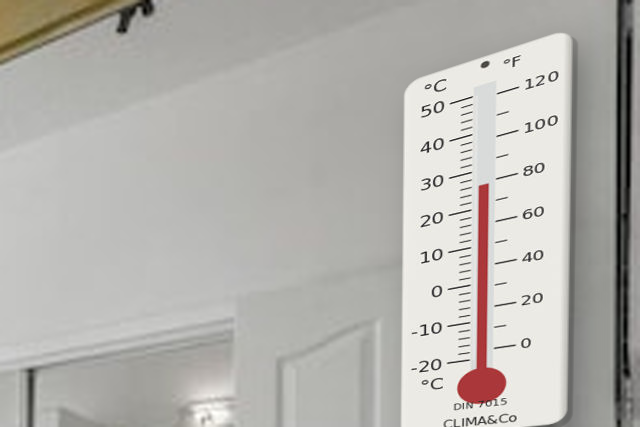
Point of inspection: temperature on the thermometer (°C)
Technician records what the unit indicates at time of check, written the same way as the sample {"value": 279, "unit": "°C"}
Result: {"value": 26, "unit": "°C"}
